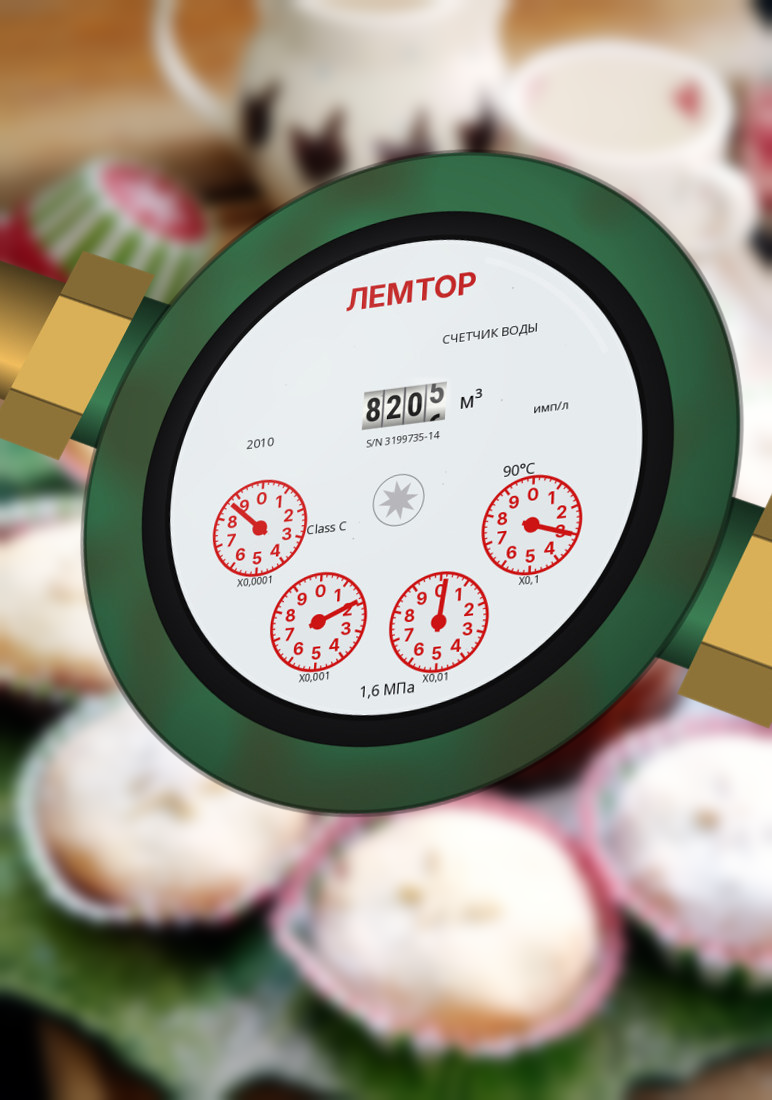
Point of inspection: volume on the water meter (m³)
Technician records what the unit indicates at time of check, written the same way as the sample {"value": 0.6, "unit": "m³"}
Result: {"value": 8205.3018, "unit": "m³"}
